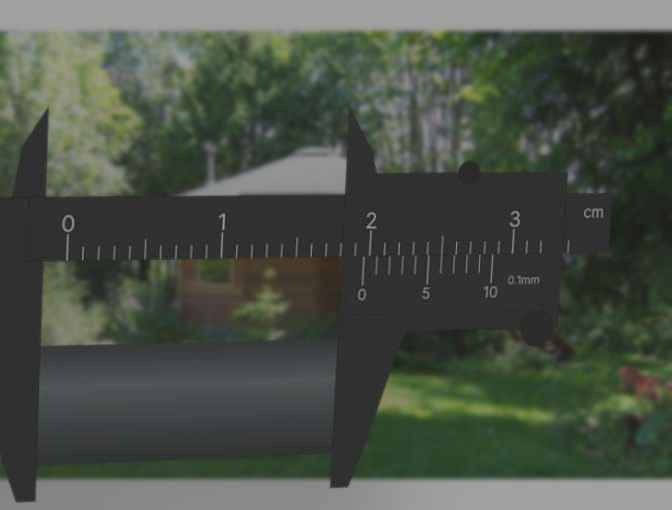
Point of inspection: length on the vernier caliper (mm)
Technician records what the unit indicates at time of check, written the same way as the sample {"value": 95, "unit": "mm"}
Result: {"value": 19.6, "unit": "mm"}
